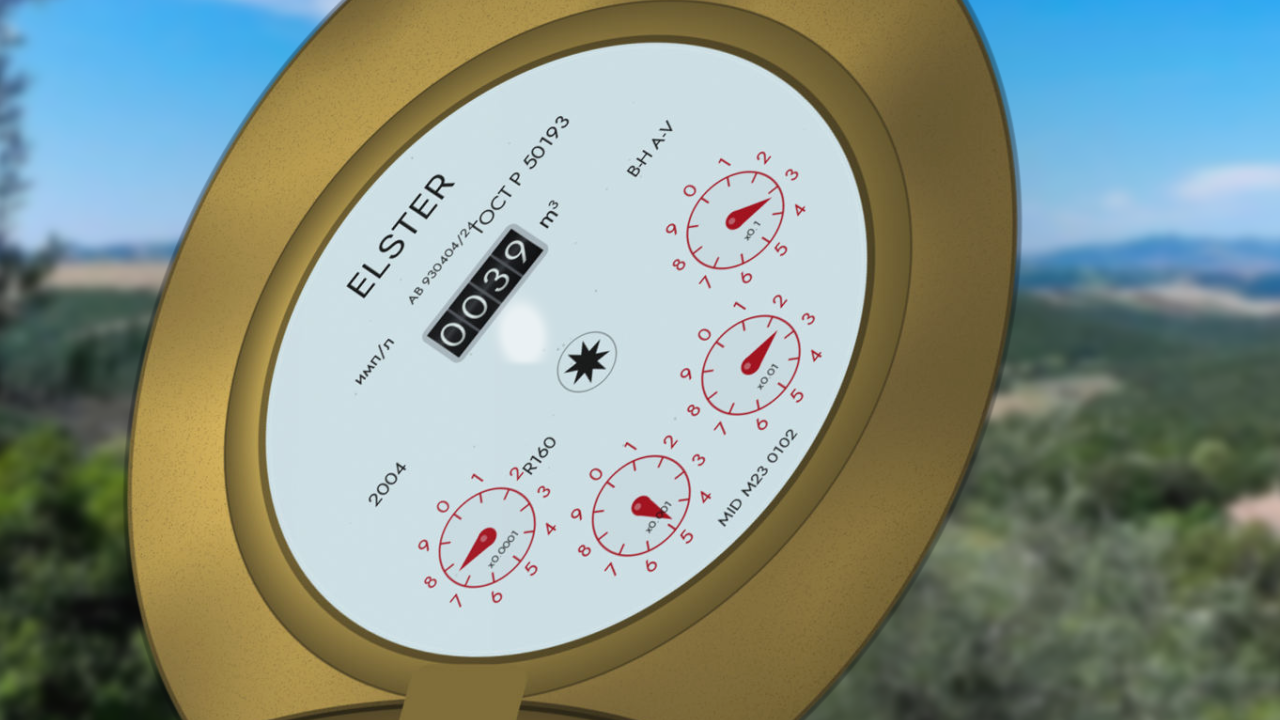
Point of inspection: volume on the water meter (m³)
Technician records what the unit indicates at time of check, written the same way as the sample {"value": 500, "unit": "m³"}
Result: {"value": 39.3247, "unit": "m³"}
